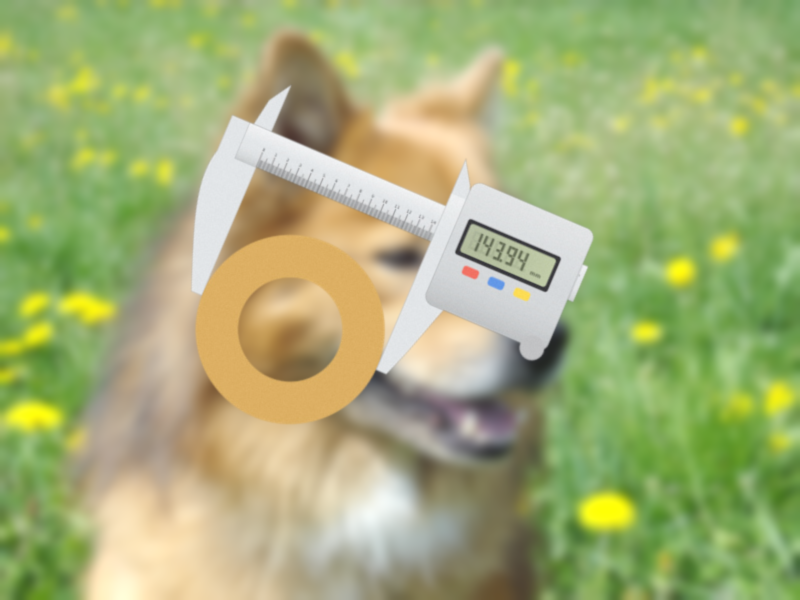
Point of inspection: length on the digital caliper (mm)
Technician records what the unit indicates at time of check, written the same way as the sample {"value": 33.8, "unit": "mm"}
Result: {"value": 143.94, "unit": "mm"}
